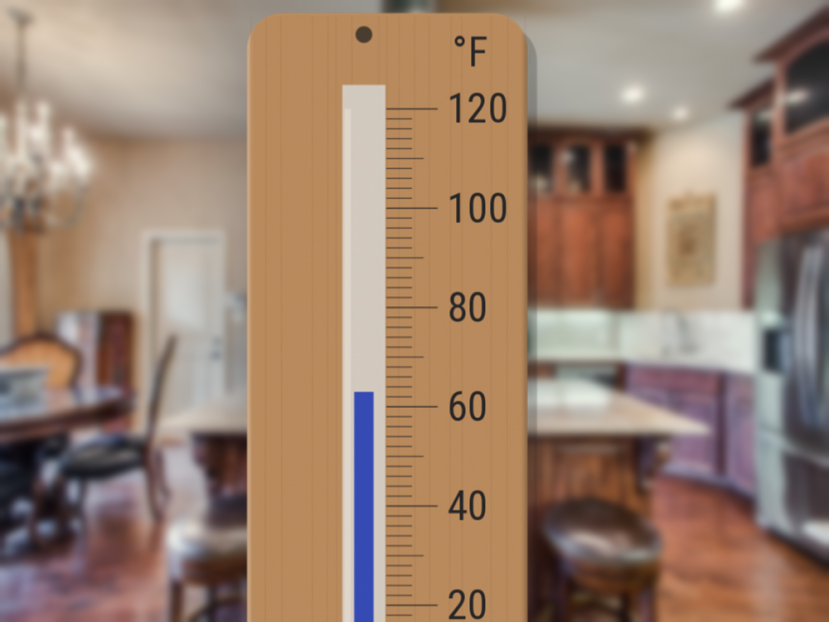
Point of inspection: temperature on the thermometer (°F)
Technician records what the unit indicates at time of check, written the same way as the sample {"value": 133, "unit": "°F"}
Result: {"value": 63, "unit": "°F"}
